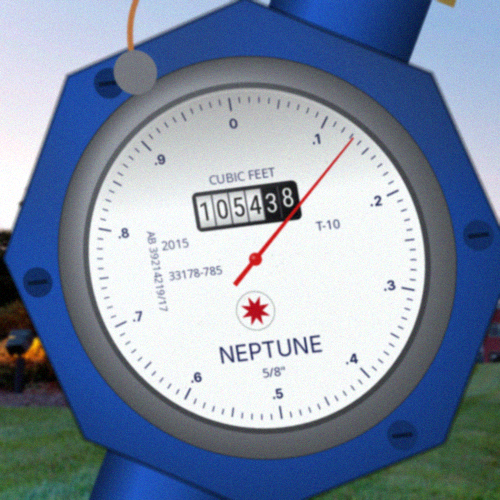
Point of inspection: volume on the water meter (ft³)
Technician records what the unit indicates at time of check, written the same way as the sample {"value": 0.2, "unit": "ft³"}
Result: {"value": 105438.13, "unit": "ft³"}
